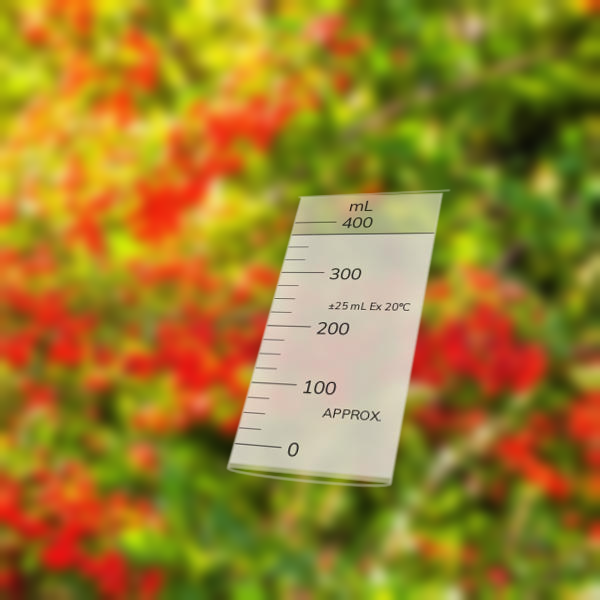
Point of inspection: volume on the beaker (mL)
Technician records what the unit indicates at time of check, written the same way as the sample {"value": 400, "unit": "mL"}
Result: {"value": 375, "unit": "mL"}
